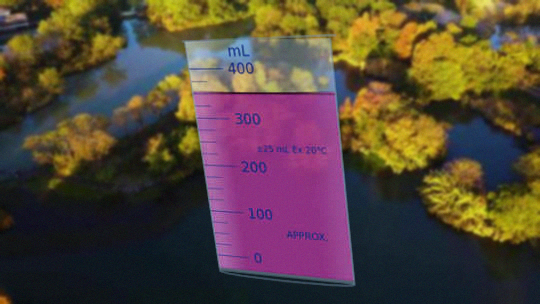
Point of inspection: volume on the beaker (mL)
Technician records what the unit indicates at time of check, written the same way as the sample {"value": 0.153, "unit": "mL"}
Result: {"value": 350, "unit": "mL"}
